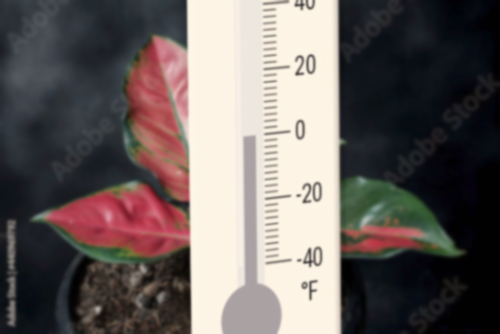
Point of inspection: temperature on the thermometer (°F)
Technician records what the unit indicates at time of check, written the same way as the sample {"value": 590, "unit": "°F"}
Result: {"value": 0, "unit": "°F"}
